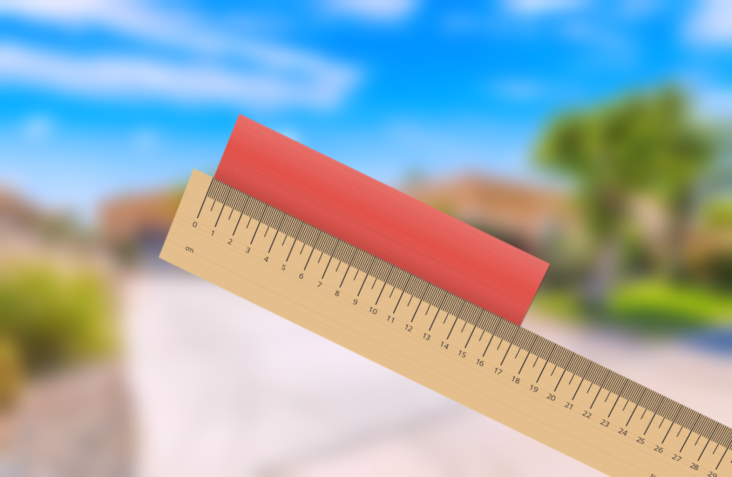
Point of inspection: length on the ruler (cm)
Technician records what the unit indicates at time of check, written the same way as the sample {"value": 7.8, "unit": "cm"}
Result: {"value": 17, "unit": "cm"}
